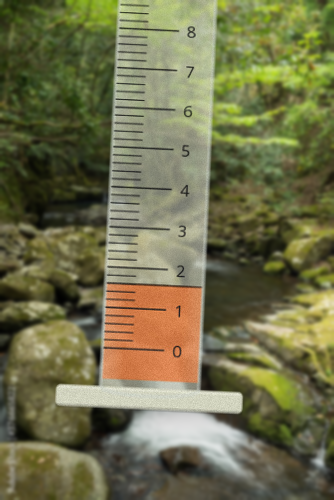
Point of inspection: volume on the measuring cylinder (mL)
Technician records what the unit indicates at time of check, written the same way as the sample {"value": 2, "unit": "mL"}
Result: {"value": 1.6, "unit": "mL"}
